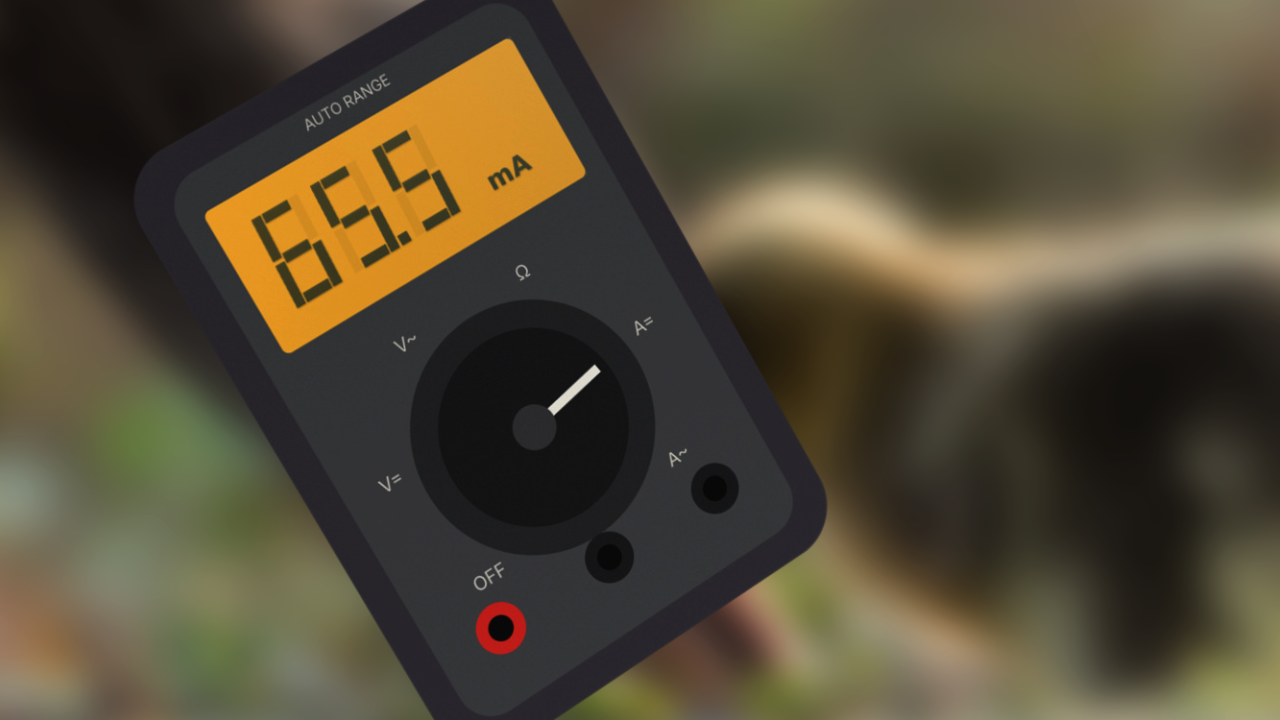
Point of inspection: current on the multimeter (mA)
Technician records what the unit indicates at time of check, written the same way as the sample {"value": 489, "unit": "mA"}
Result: {"value": 65.5, "unit": "mA"}
